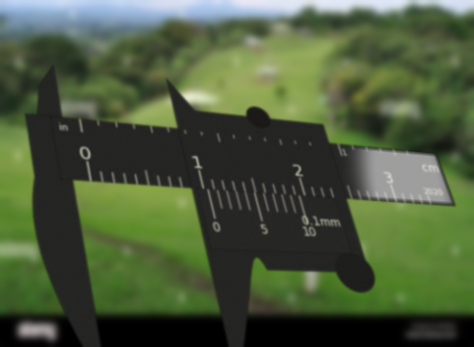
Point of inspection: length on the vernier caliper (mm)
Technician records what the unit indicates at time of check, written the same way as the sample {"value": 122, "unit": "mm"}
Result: {"value": 10.4, "unit": "mm"}
